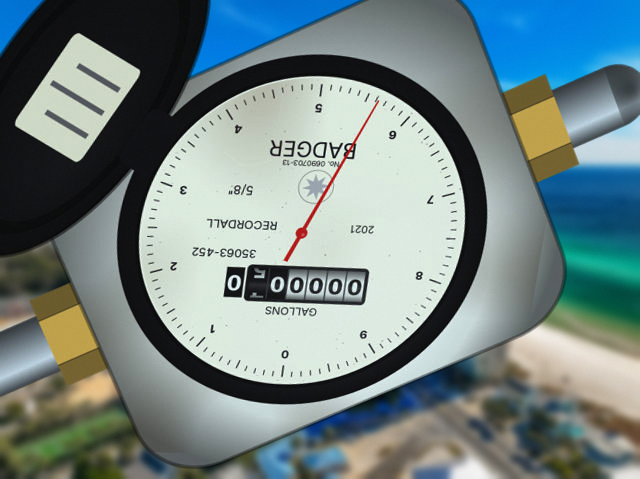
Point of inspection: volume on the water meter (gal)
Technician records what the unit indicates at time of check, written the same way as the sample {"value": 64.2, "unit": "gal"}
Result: {"value": 45.6, "unit": "gal"}
